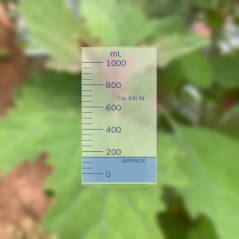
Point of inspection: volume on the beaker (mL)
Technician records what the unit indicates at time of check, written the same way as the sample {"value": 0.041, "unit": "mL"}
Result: {"value": 150, "unit": "mL"}
